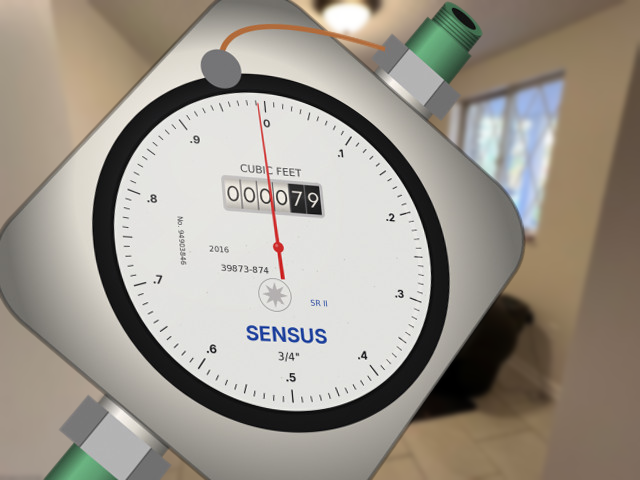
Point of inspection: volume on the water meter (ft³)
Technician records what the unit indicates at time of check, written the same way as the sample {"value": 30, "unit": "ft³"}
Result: {"value": 78.99, "unit": "ft³"}
